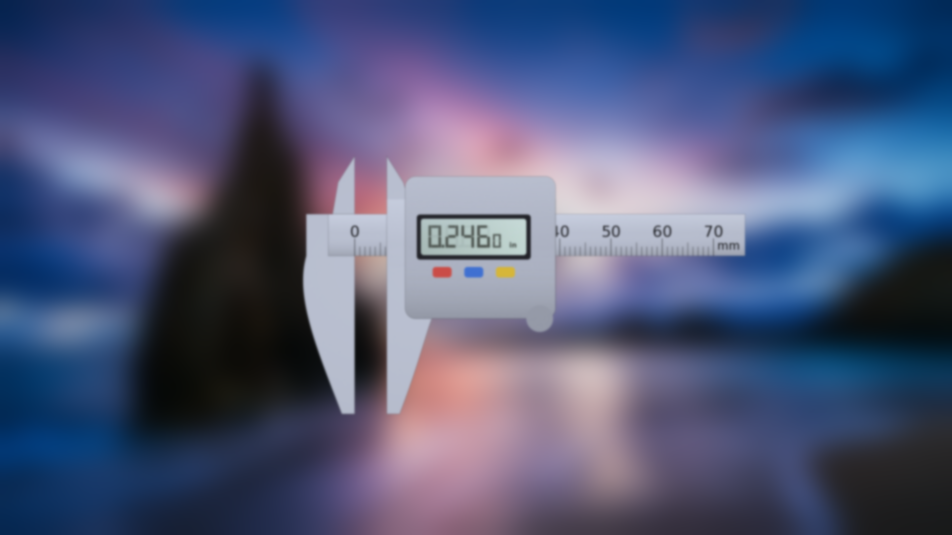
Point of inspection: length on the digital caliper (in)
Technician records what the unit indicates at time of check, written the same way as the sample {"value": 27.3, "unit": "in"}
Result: {"value": 0.2460, "unit": "in"}
